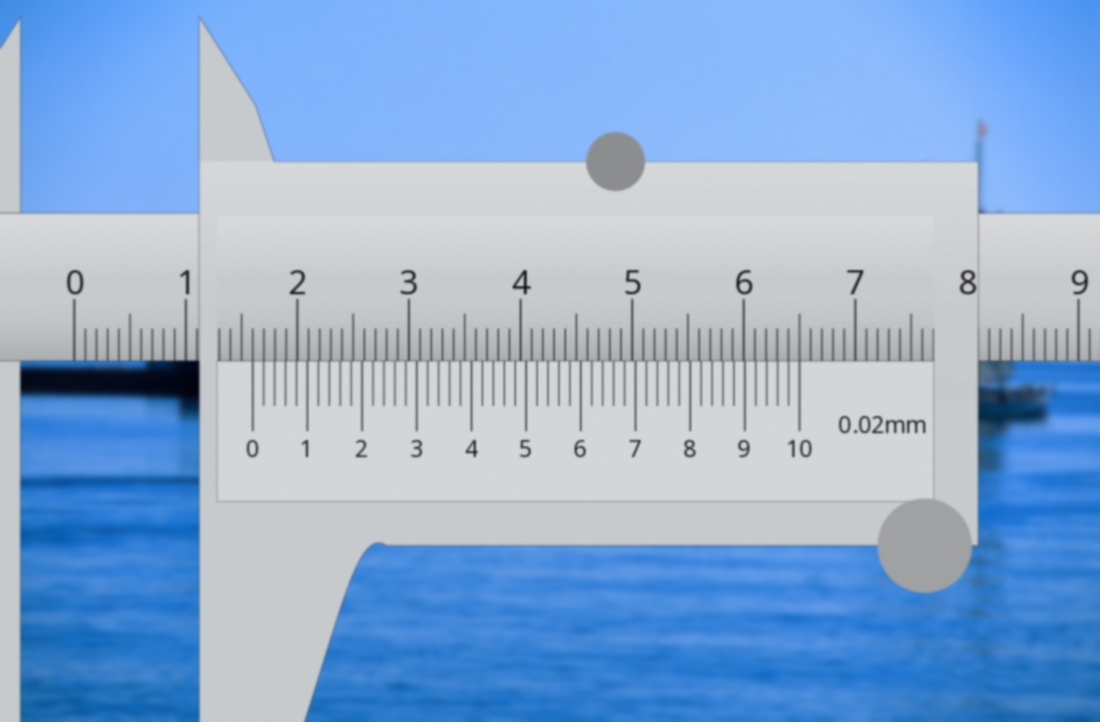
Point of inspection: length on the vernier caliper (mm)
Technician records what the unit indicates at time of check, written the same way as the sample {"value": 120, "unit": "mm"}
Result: {"value": 16.0, "unit": "mm"}
